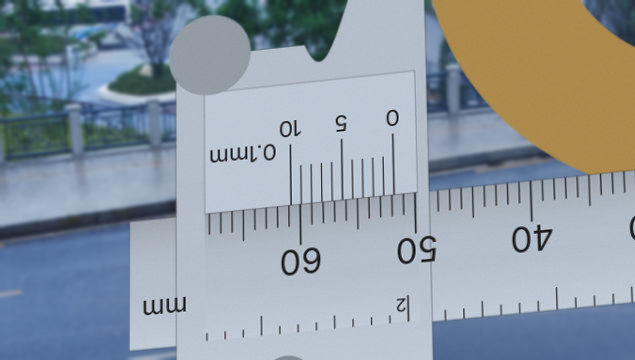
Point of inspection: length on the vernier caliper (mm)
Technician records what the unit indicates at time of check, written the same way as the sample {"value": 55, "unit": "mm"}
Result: {"value": 51.8, "unit": "mm"}
